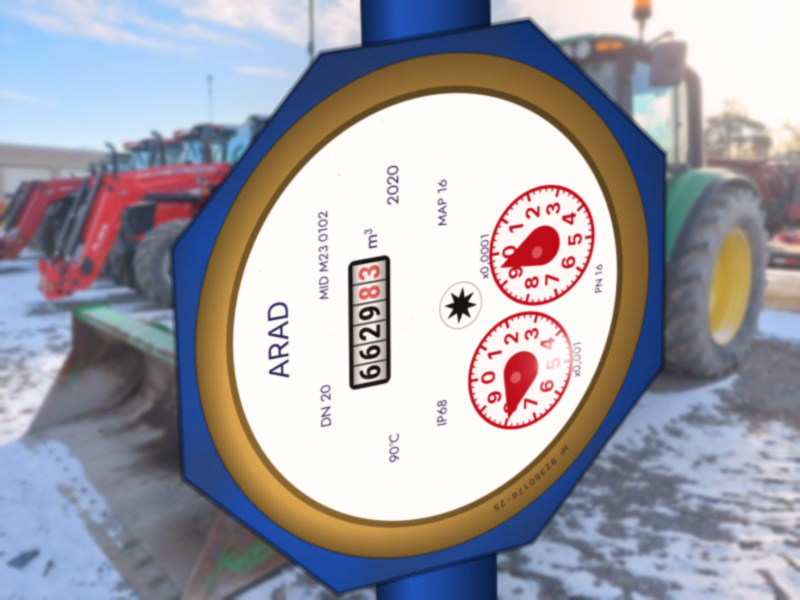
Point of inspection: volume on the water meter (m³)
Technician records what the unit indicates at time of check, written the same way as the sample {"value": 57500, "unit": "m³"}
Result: {"value": 6629.8379, "unit": "m³"}
